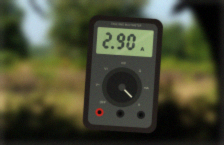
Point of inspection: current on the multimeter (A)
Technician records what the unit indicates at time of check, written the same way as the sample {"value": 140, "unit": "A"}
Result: {"value": 2.90, "unit": "A"}
